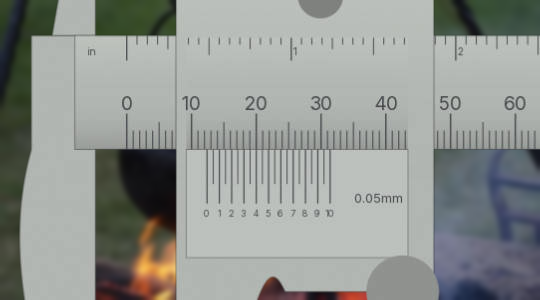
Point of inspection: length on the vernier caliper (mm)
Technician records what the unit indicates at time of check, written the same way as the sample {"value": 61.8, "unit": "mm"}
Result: {"value": 12.4, "unit": "mm"}
